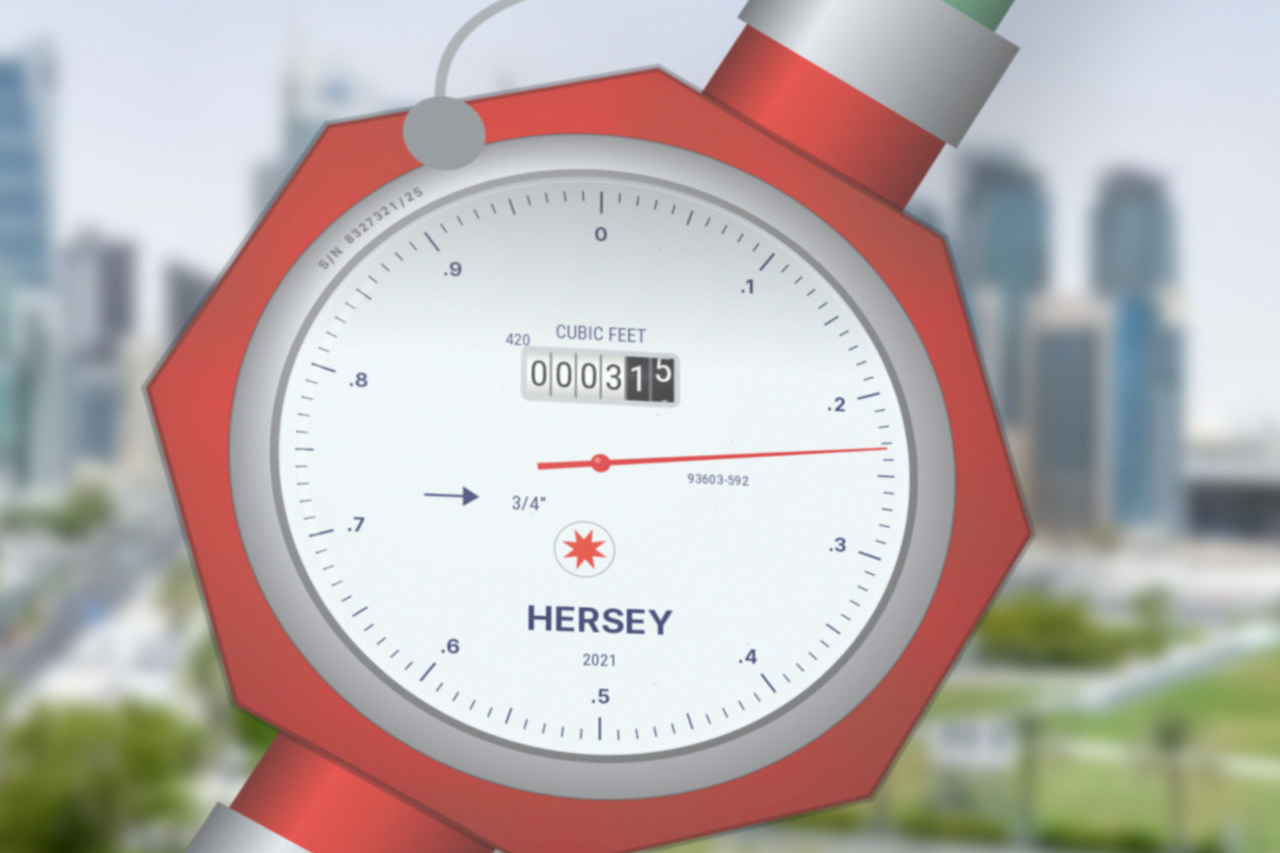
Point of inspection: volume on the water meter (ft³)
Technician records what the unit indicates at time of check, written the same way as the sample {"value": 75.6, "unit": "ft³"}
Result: {"value": 315.23, "unit": "ft³"}
